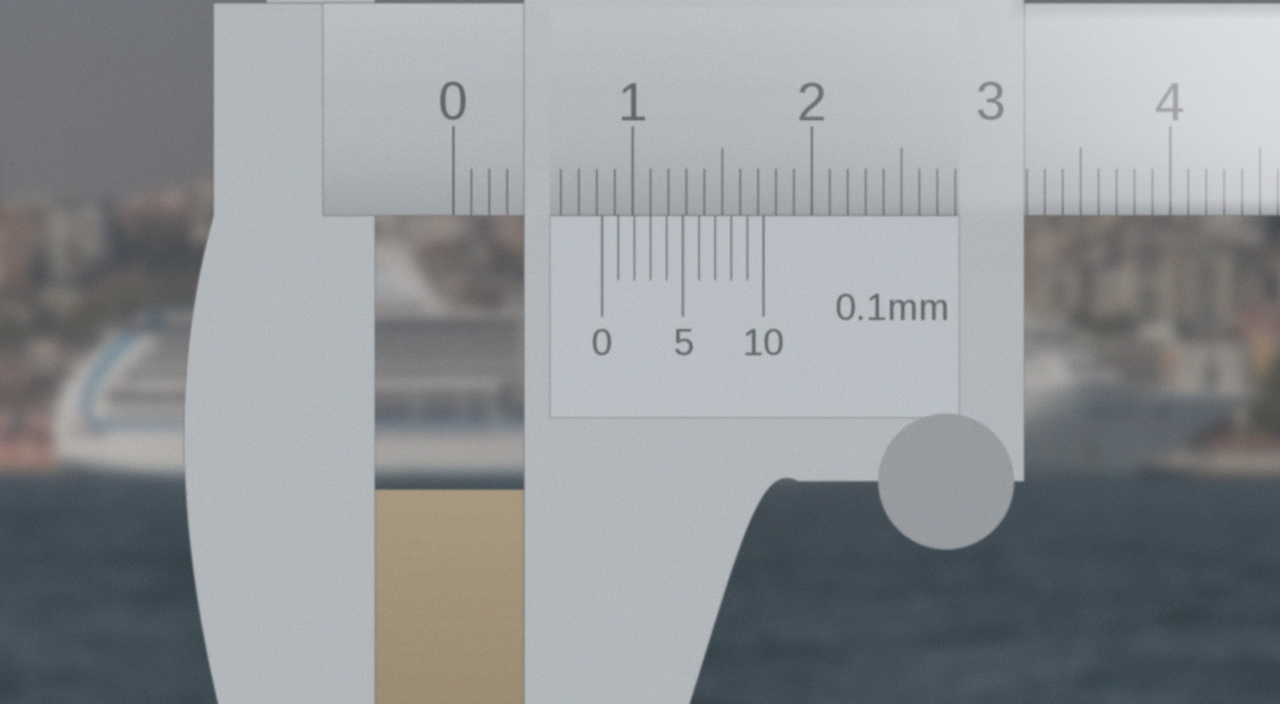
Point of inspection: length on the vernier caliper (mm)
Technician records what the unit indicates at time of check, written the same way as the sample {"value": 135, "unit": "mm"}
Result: {"value": 8.3, "unit": "mm"}
